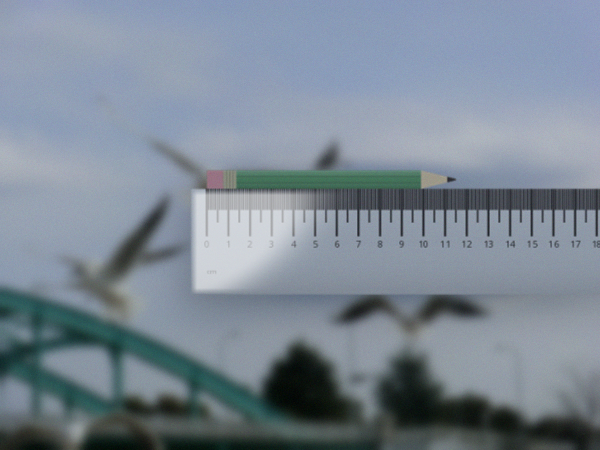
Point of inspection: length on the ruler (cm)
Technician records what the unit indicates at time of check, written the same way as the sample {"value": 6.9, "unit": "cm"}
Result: {"value": 11.5, "unit": "cm"}
